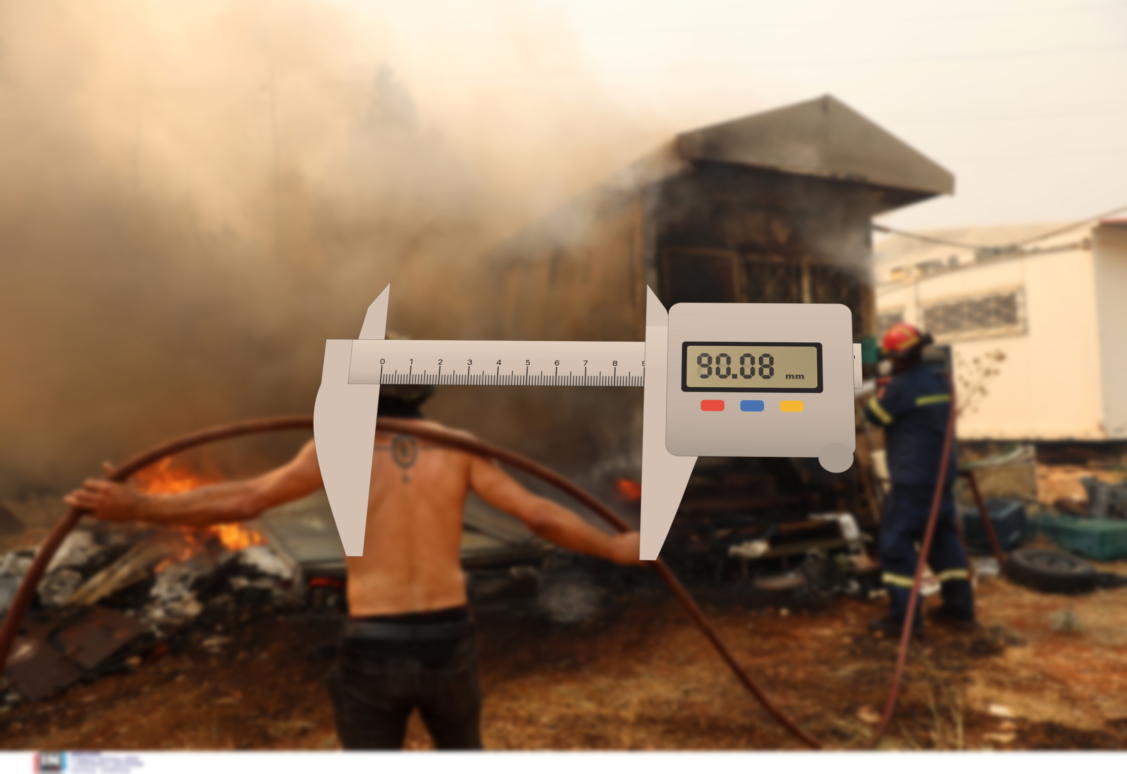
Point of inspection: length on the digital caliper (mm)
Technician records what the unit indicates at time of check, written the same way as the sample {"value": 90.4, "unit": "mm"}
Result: {"value": 90.08, "unit": "mm"}
